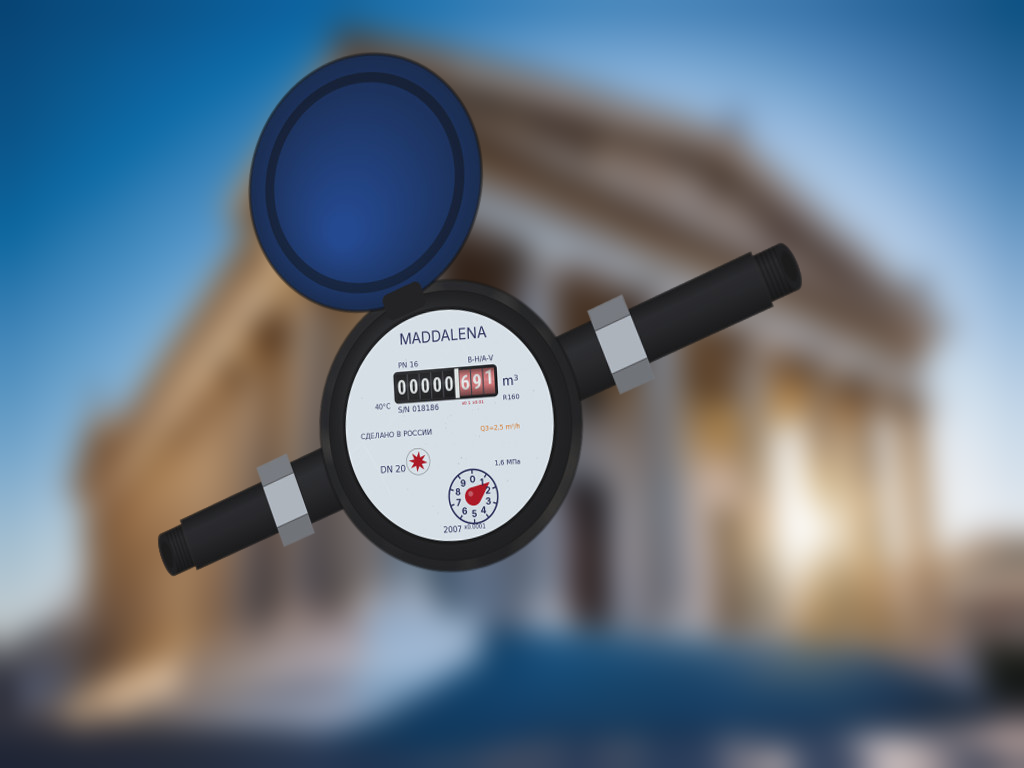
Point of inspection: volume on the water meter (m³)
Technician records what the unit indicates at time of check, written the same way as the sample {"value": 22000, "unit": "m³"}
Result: {"value": 0.6911, "unit": "m³"}
